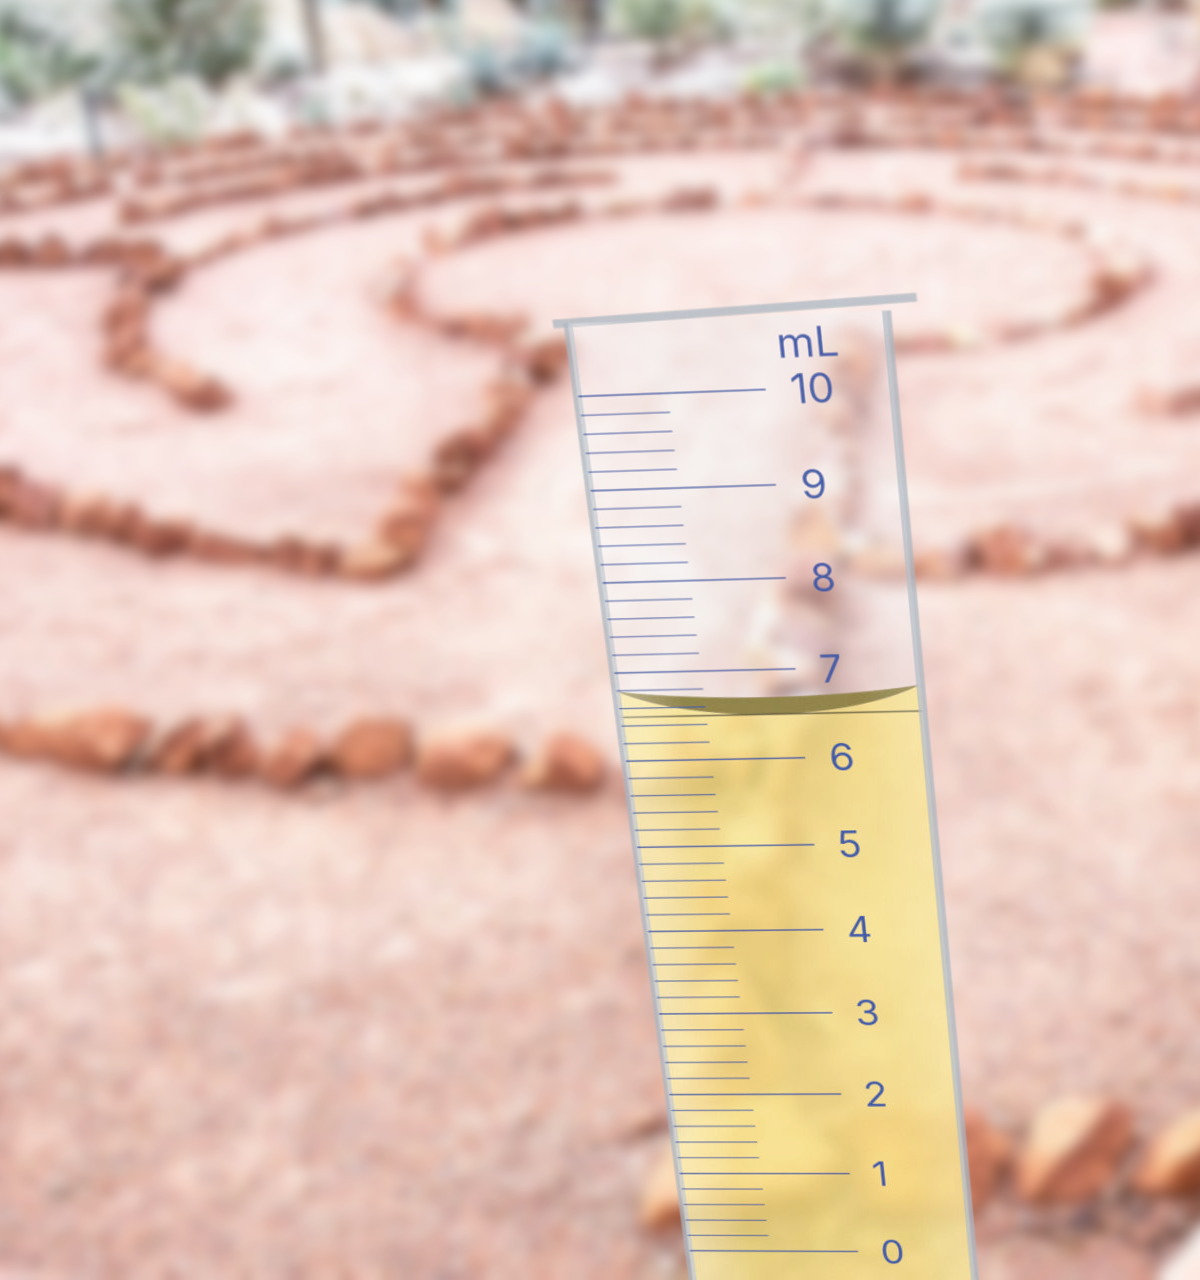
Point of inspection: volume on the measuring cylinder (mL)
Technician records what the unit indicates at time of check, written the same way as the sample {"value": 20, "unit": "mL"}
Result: {"value": 6.5, "unit": "mL"}
